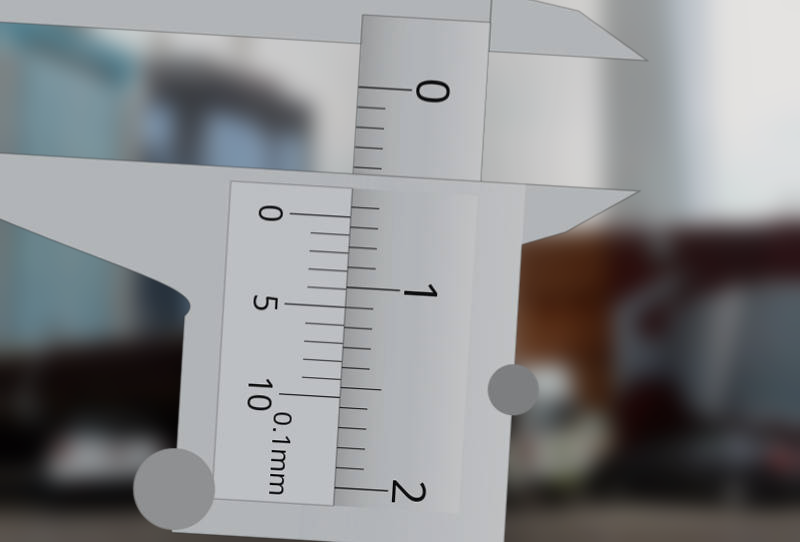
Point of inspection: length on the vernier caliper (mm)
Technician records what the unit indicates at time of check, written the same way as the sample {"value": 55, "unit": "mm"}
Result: {"value": 6.5, "unit": "mm"}
